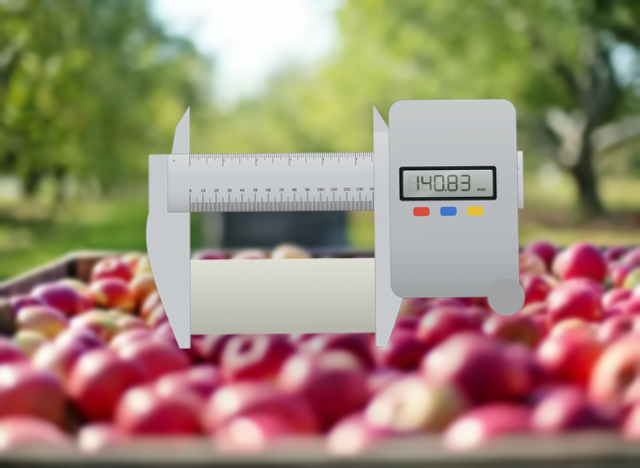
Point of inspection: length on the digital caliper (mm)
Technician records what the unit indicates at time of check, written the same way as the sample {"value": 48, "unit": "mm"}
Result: {"value": 140.83, "unit": "mm"}
